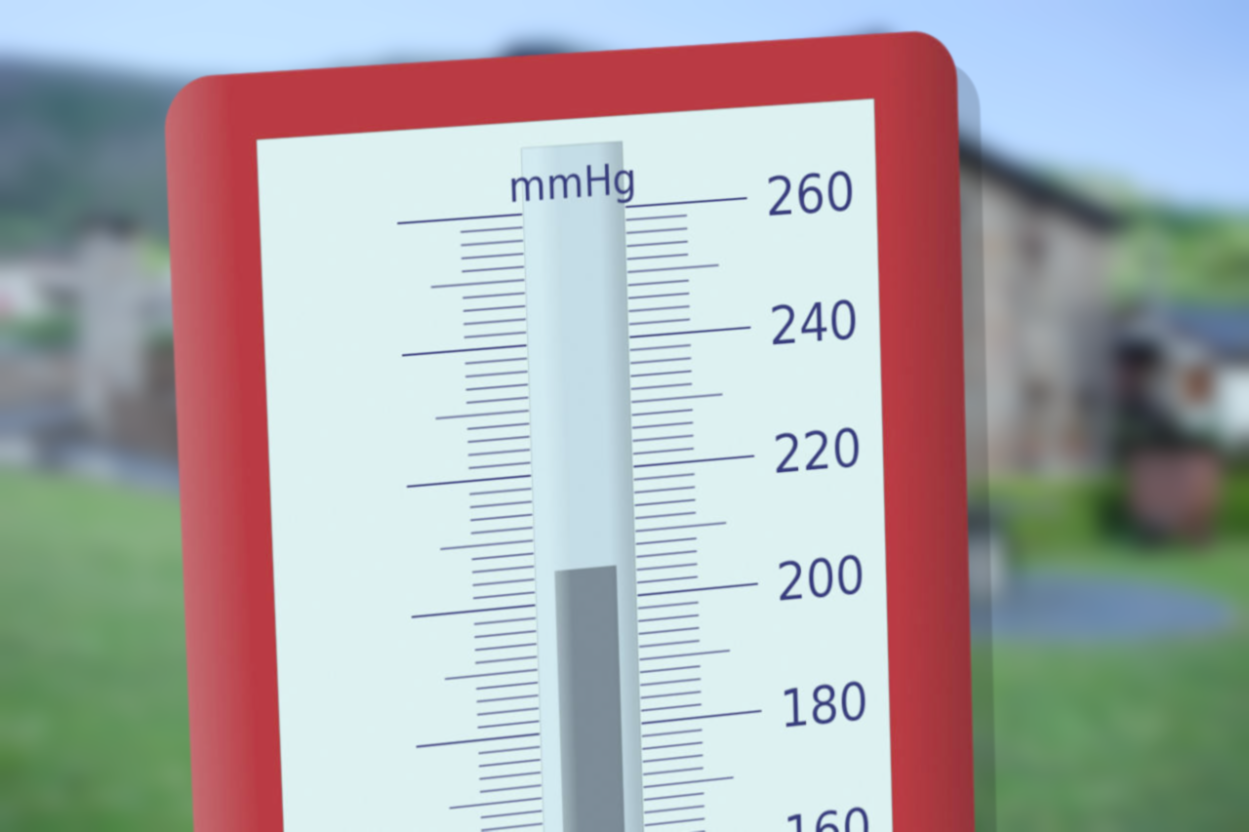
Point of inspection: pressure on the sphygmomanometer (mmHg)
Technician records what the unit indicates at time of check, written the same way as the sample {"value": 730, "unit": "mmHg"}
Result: {"value": 205, "unit": "mmHg"}
